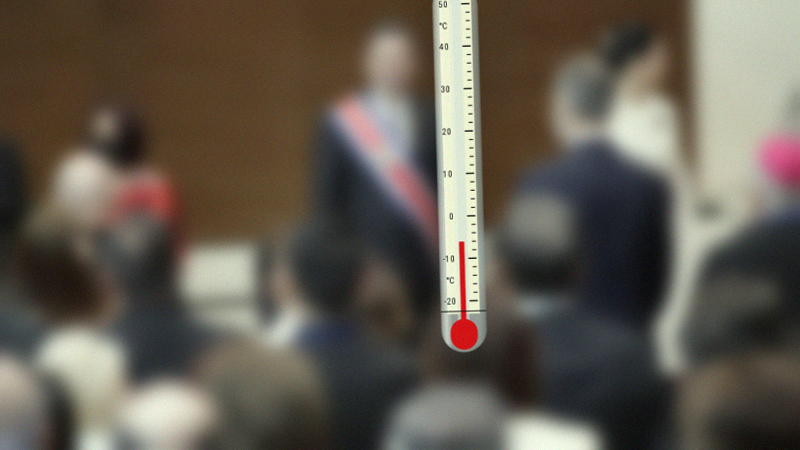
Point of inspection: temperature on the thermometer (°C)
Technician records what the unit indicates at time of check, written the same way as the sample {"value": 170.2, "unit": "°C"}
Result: {"value": -6, "unit": "°C"}
